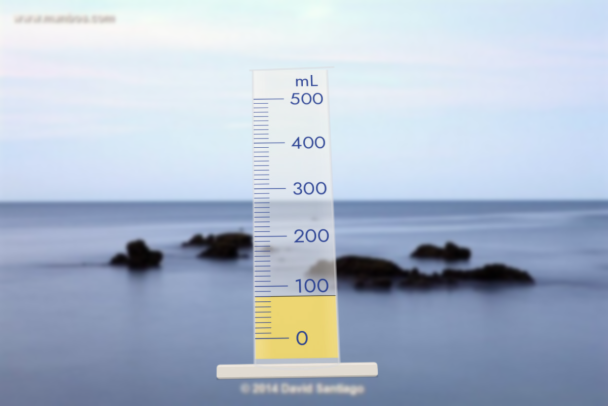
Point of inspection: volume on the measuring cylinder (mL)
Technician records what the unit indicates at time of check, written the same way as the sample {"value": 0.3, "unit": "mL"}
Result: {"value": 80, "unit": "mL"}
